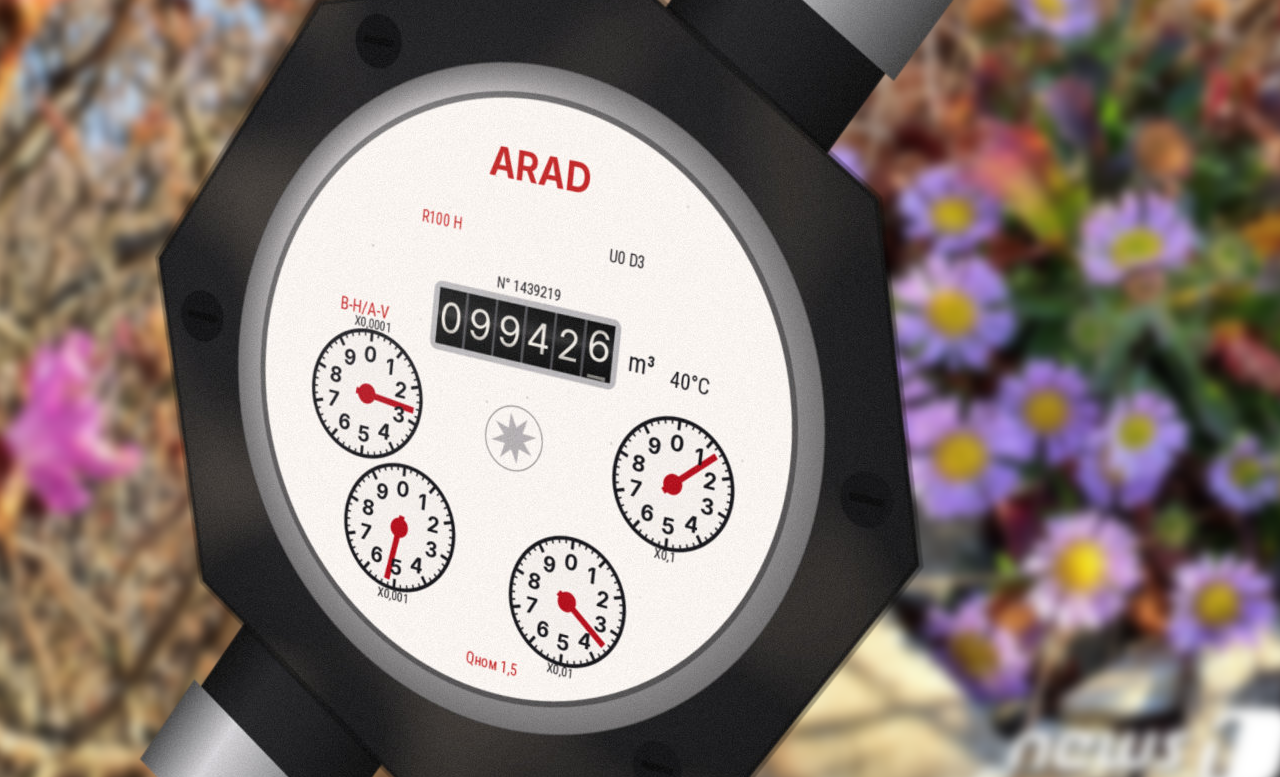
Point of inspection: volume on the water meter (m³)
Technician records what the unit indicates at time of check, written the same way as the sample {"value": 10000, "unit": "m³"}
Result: {"value": 99426.1352, "unit": "m³"}
